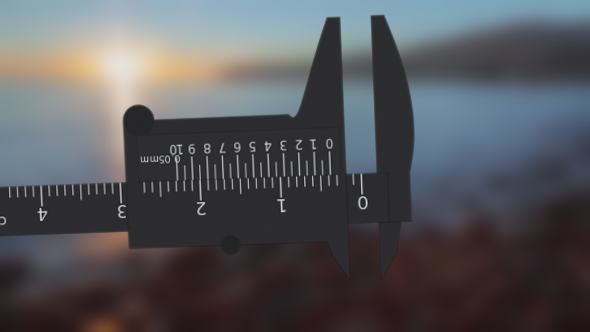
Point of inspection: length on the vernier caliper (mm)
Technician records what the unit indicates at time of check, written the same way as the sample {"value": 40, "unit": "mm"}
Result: {"value": 3.8, "unit": "mm"}
